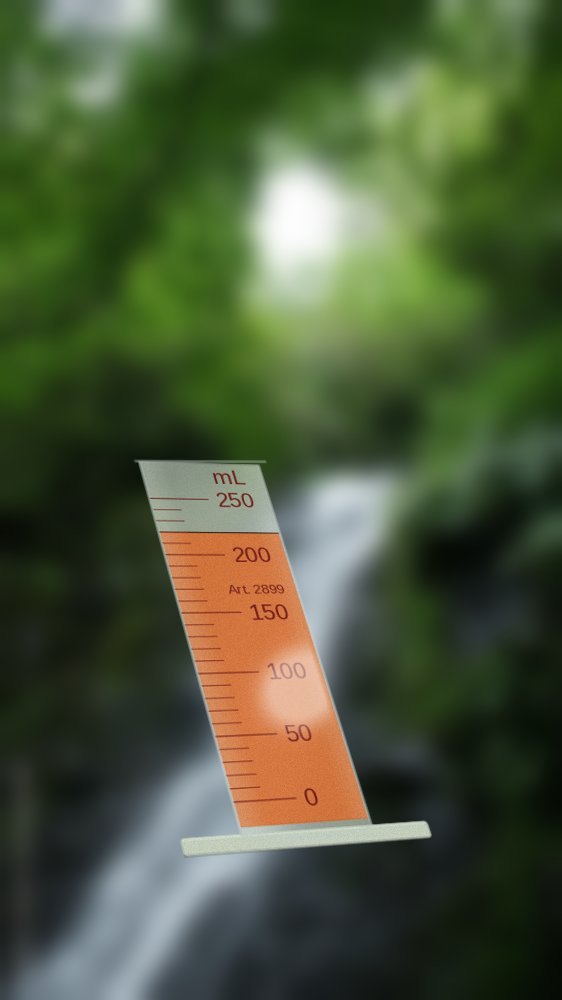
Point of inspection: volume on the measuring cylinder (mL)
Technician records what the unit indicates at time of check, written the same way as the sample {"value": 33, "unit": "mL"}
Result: {"value": 220, "unit": "mL"}
